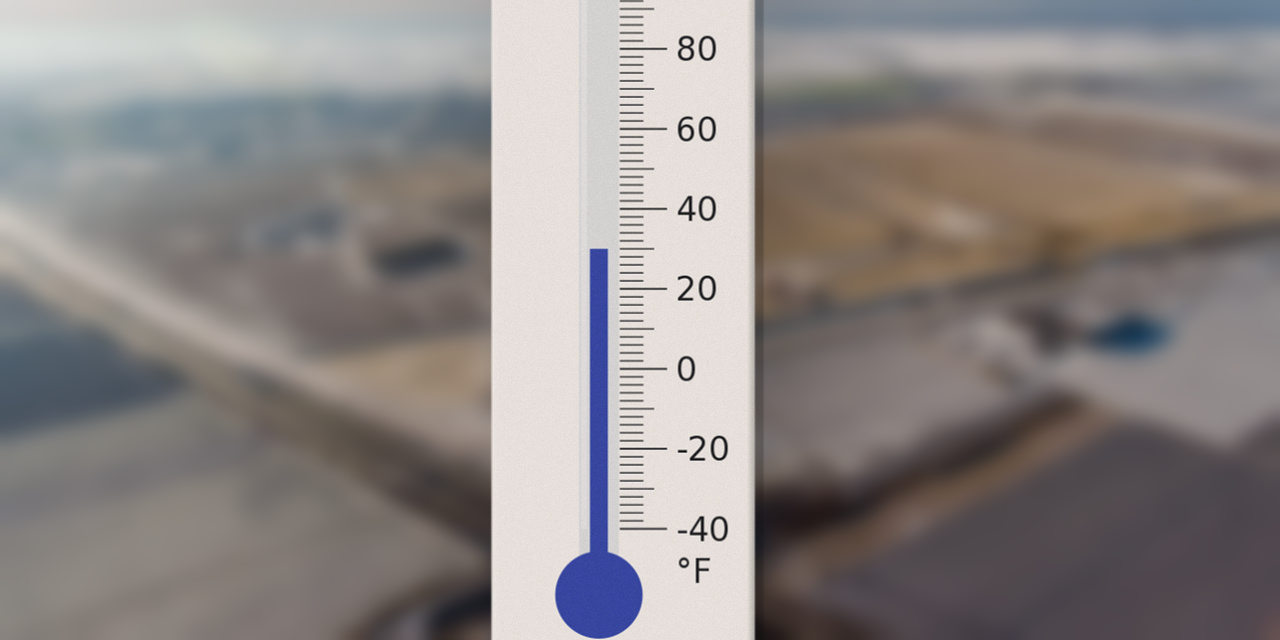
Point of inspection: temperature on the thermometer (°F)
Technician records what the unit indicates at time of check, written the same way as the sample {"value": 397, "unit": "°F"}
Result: {"value": 30, "unit": "°F"}
